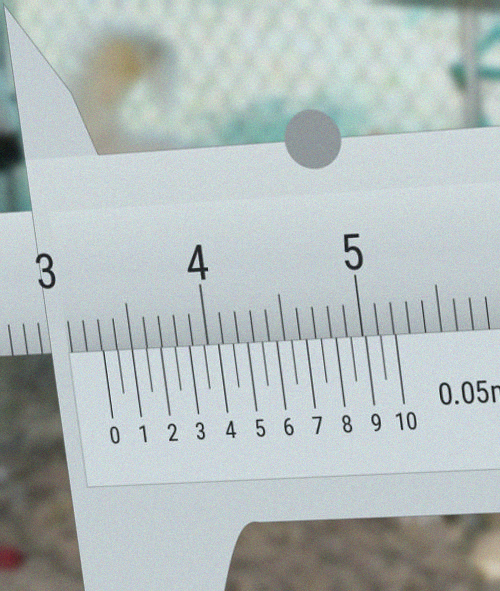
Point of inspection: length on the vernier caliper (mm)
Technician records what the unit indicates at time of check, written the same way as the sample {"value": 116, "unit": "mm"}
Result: {"value": 33.1, "unit": "mm"}
